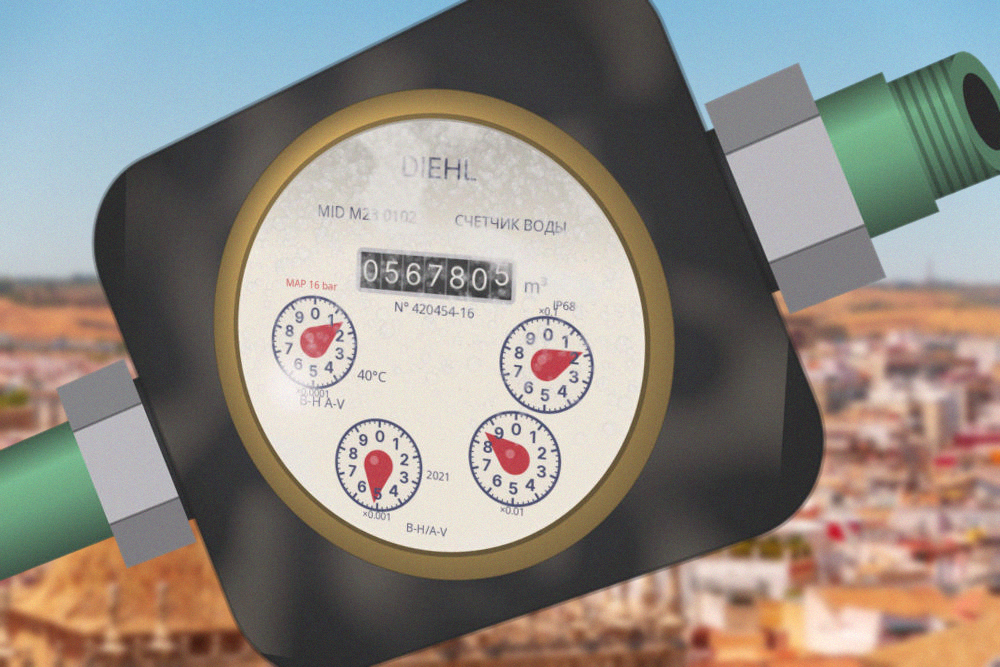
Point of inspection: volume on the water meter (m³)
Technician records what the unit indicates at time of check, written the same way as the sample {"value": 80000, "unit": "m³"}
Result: {"value": 567805.1851, "unit": "m³"}
